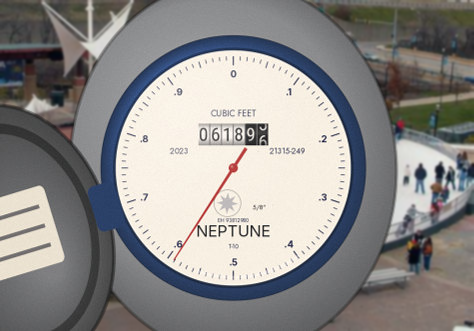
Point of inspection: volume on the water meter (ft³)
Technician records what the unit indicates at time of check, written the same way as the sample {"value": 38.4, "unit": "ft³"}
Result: {"value": 61895.59, "unit": "ft³"}
